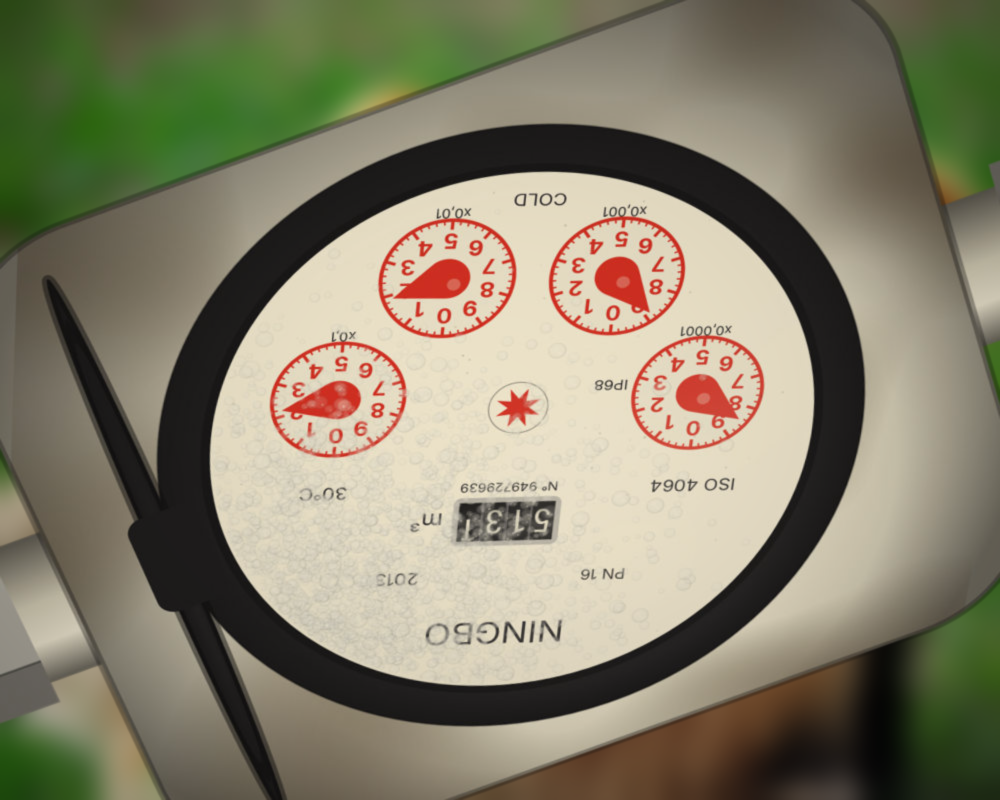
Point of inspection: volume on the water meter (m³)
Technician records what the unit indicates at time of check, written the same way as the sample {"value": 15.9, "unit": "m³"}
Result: {"value": 5131.2188, "unit": "m³"}
